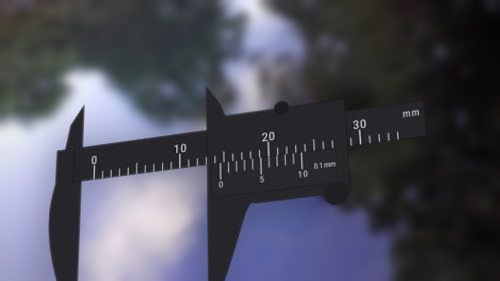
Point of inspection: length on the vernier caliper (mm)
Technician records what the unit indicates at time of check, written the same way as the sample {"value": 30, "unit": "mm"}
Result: {"value": 14.6, "unit": "mm"}
